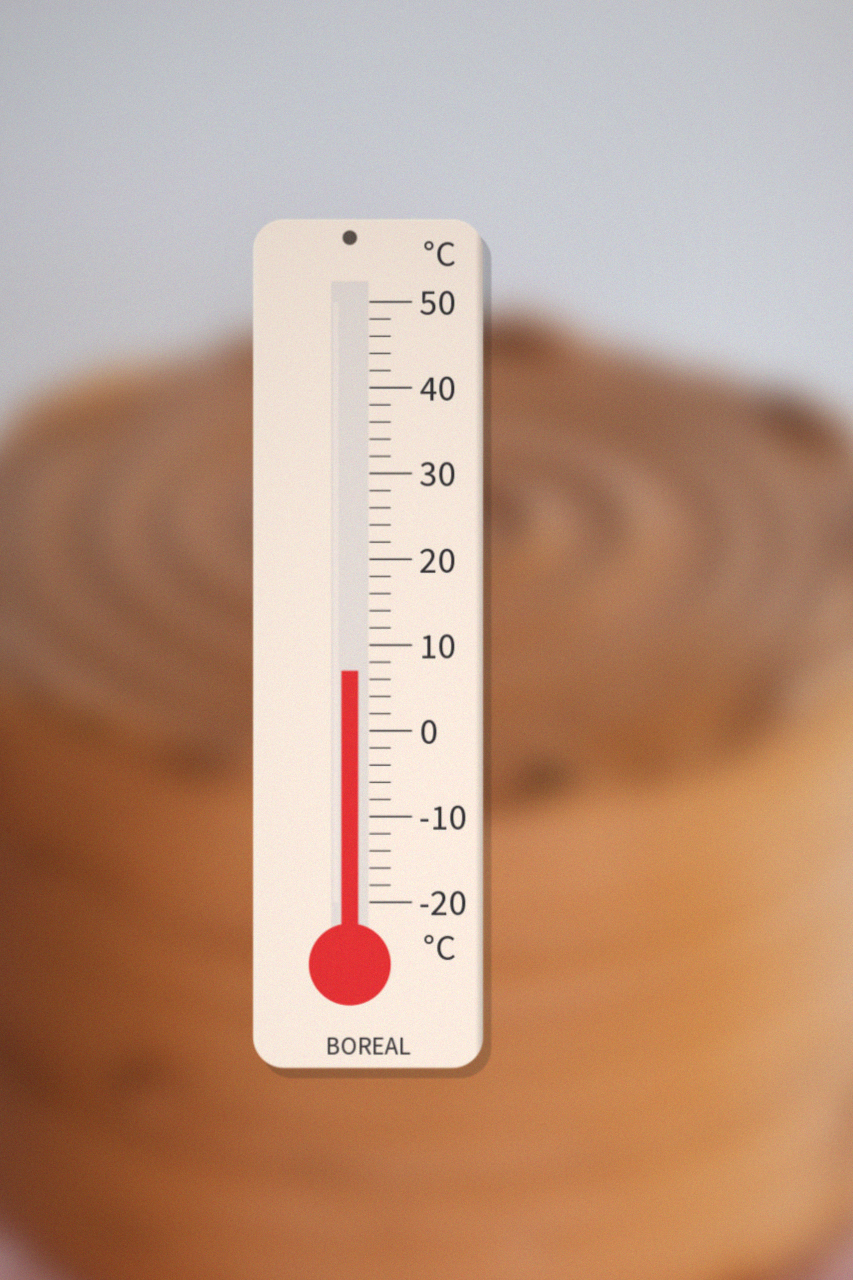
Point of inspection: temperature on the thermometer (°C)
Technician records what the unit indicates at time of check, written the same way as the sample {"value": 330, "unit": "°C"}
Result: {"value": 7, "unit": "°C"}
